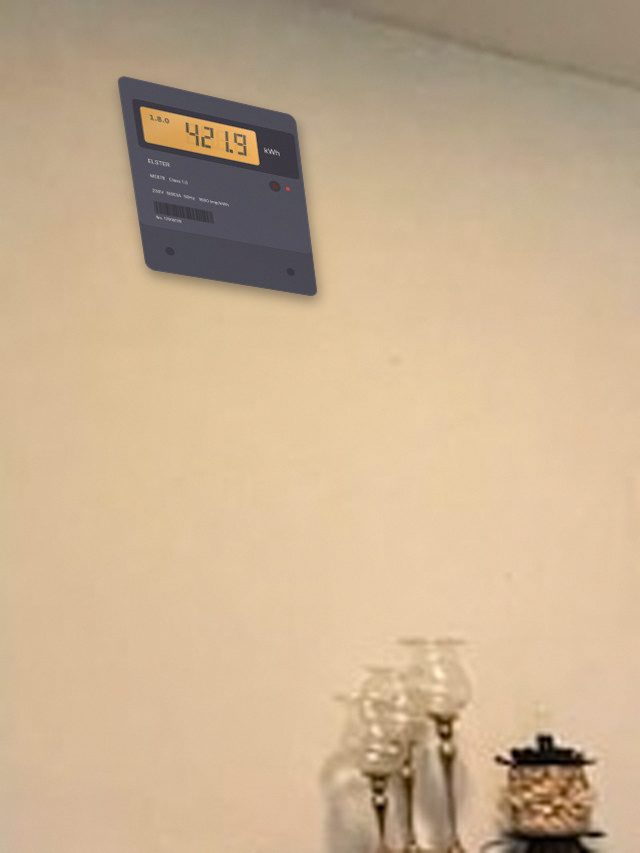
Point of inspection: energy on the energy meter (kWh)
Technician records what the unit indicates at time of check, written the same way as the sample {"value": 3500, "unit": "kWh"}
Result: {"value": 421.9, "unit": "kWh"}
